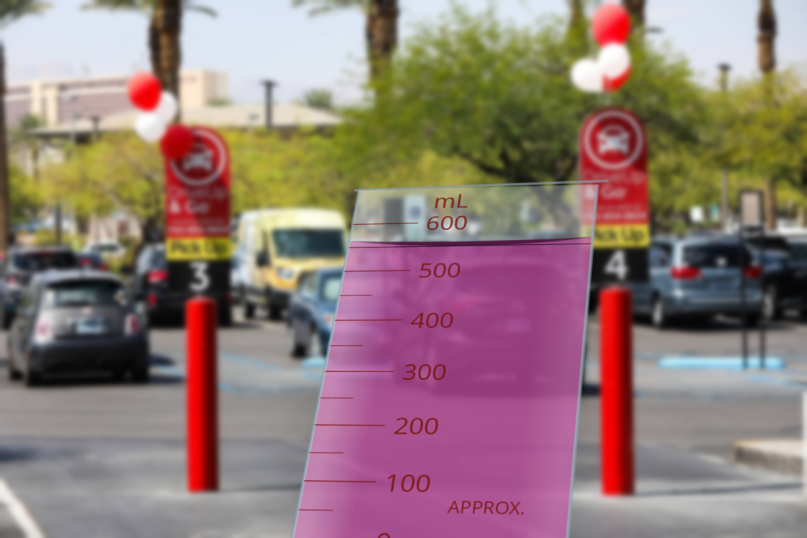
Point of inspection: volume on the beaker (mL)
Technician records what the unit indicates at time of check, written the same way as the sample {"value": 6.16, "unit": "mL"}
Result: {"value": 550, "unit": "mL"}
